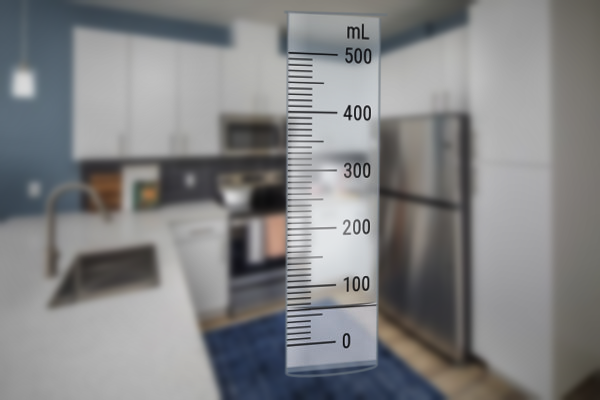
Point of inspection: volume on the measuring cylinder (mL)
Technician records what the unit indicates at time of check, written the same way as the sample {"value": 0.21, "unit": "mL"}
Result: {"value": 60, "unit": "mL"}
